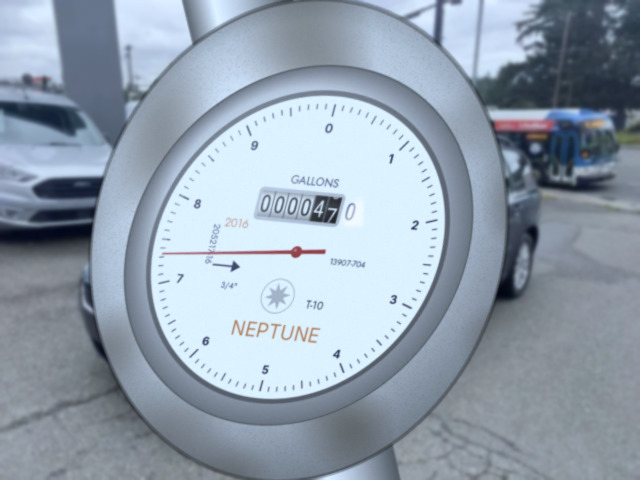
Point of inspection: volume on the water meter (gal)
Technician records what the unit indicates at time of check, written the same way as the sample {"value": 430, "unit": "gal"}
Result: {"value": 467.3, "unit": "gal"}
